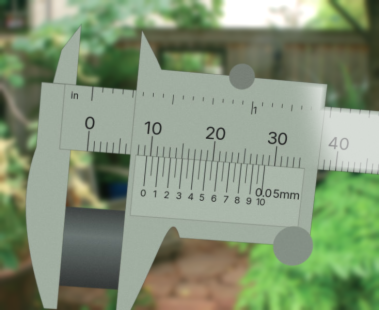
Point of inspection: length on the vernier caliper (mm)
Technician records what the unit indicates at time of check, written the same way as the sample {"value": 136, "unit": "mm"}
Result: {"value": 9.4, "unit": "mm"}
